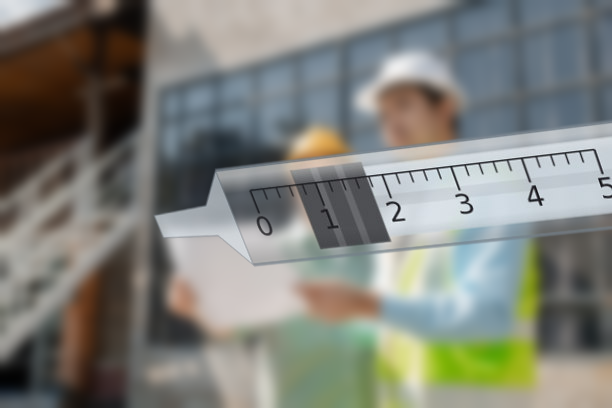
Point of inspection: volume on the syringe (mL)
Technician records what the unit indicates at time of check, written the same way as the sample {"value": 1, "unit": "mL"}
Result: {"value": 0.7, "unit": "mL"}
